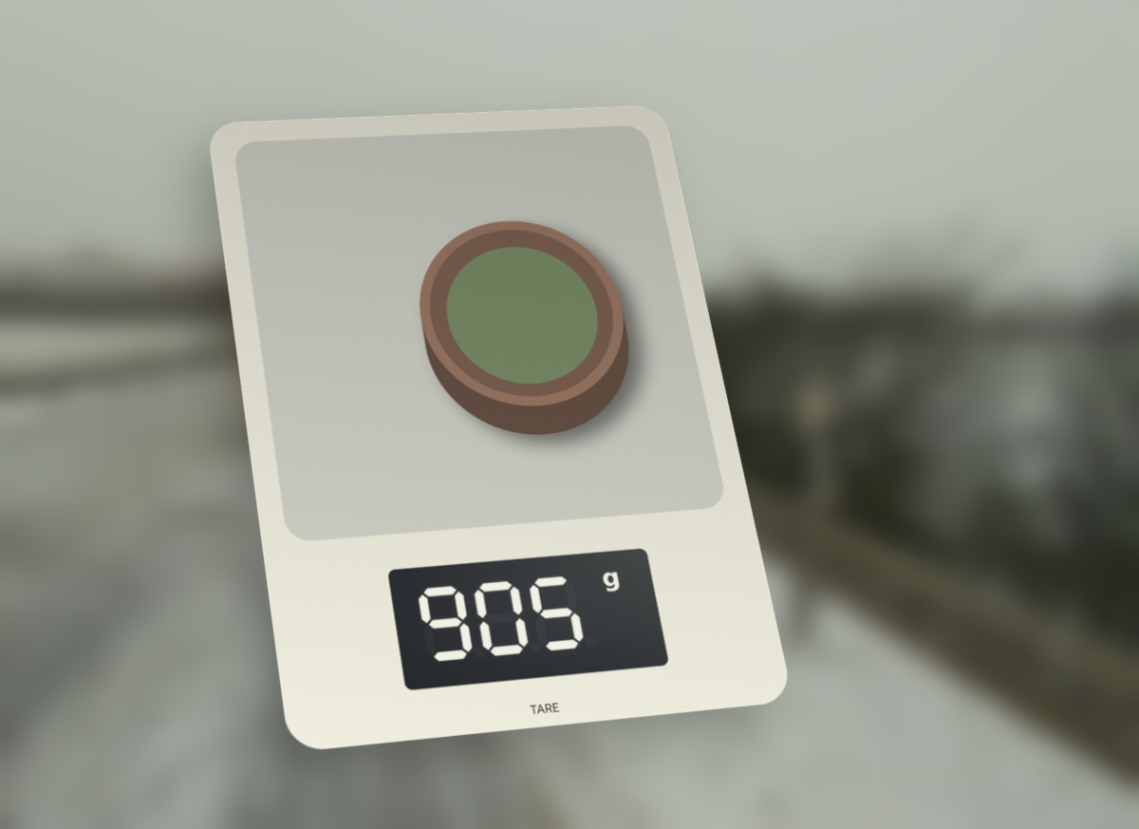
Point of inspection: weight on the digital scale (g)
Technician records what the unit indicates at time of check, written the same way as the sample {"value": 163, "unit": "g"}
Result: {"value": 905, "unit": "g"}
